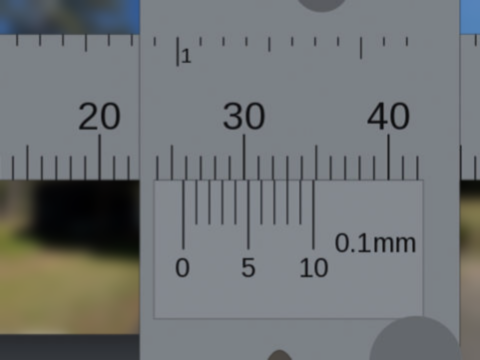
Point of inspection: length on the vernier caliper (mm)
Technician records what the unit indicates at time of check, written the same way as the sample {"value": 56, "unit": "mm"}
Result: {"value": 25.8, "unit": "mm"}
